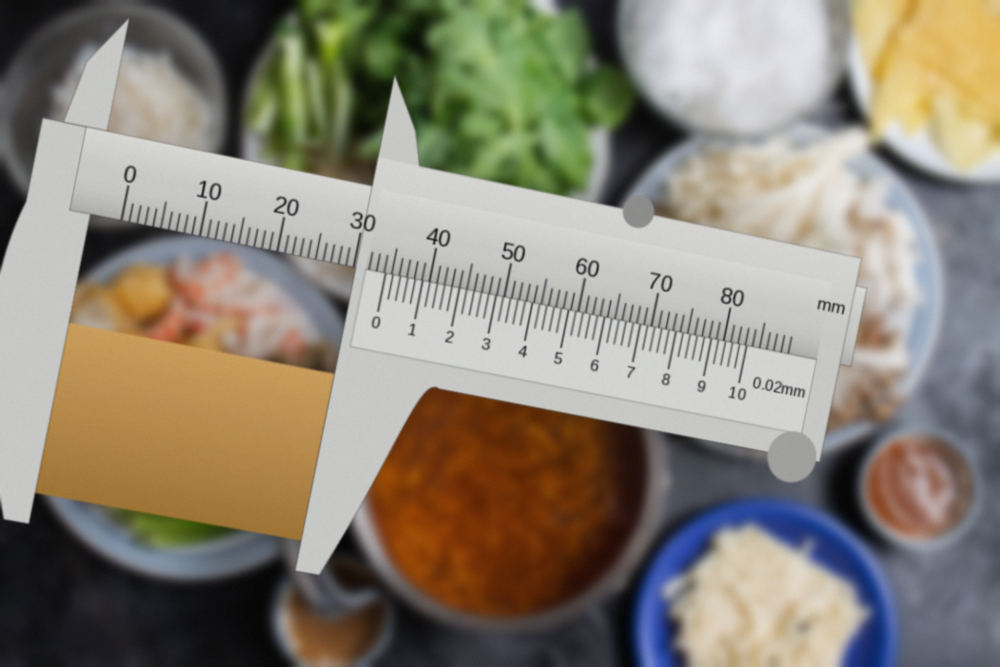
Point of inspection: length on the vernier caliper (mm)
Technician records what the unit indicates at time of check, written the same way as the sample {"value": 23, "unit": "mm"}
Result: {"value": 34.2, "unit": "mm"}
